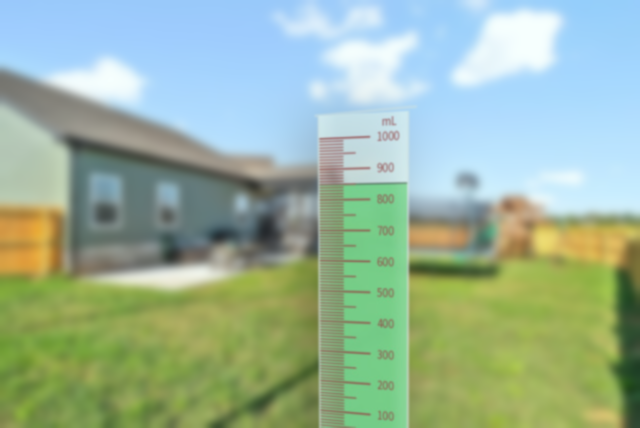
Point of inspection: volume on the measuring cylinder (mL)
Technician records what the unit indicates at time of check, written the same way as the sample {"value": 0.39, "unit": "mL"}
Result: {"value": 850, "unit": "mL"}
